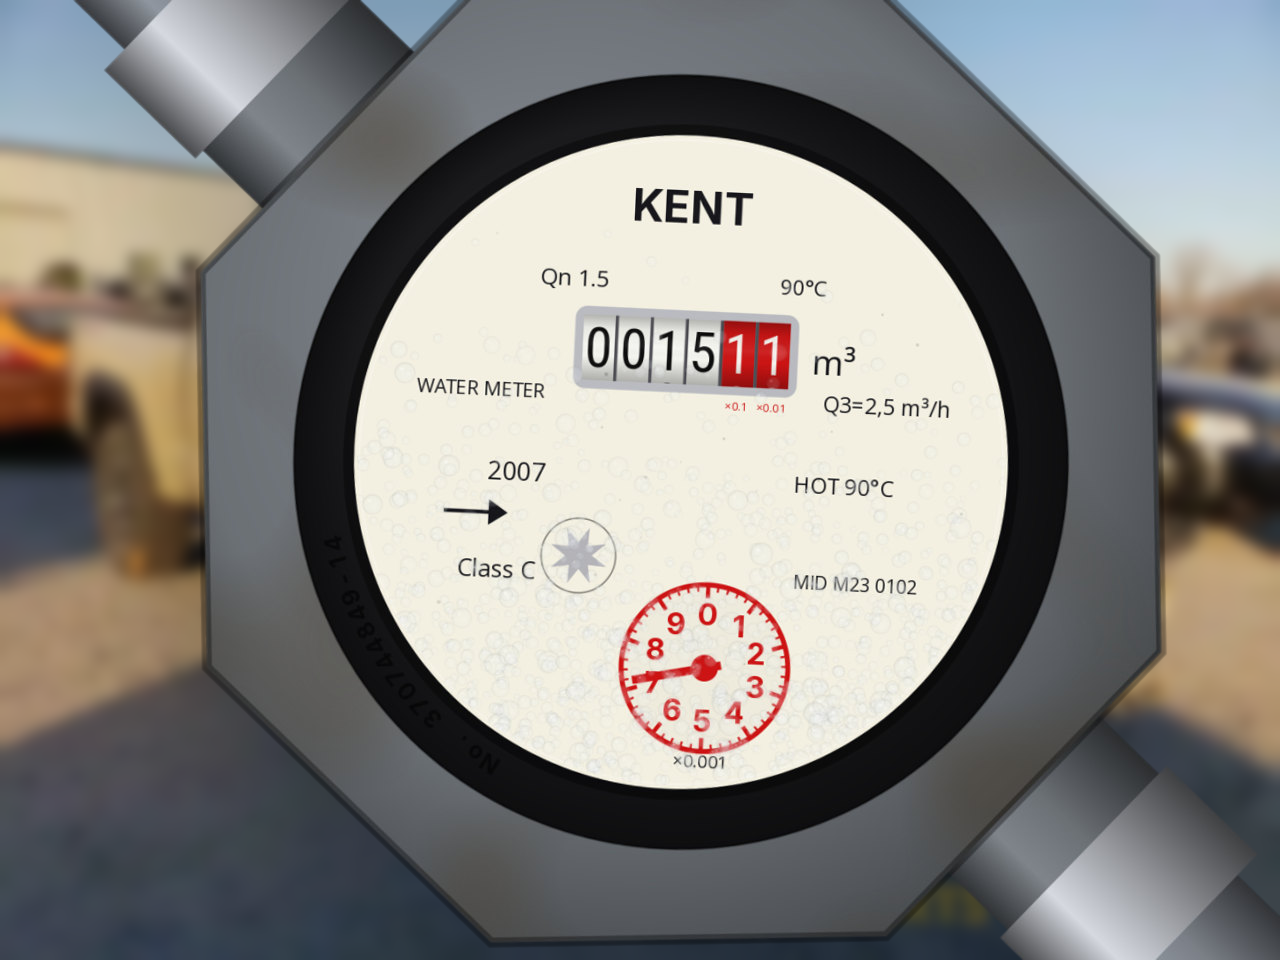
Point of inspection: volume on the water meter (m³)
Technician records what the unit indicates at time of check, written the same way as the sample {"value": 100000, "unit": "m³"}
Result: {"value": 15.117, "unit": "m³"}
